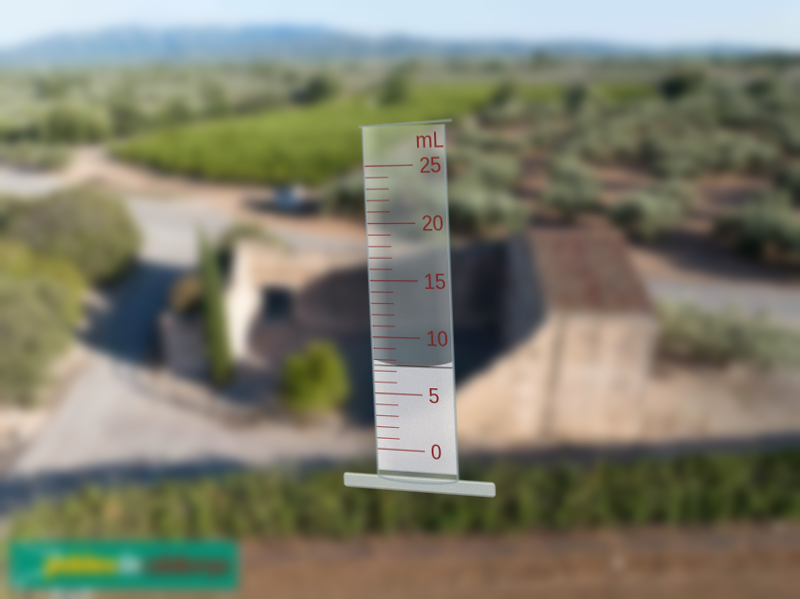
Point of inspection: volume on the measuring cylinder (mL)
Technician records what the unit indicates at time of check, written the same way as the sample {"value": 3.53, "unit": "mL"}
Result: {"value": 7.5, "unit": "mL"}
